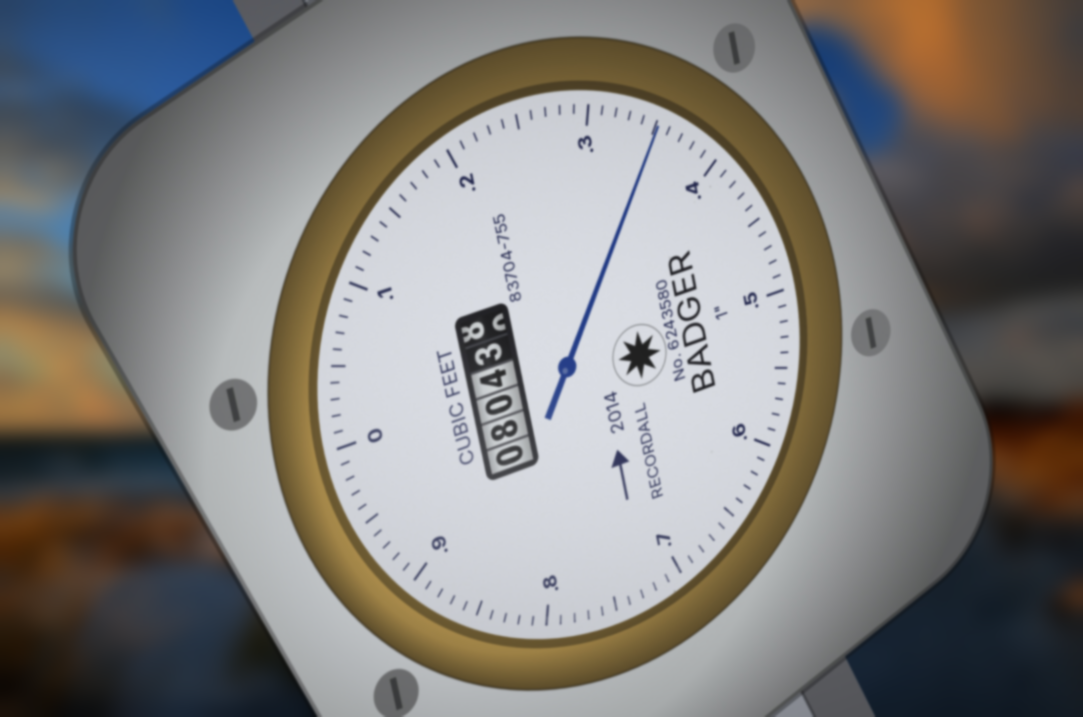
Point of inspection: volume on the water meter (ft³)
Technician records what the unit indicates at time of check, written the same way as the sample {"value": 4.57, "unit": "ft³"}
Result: {"value": 80438.35, "unit": "ft³"}
